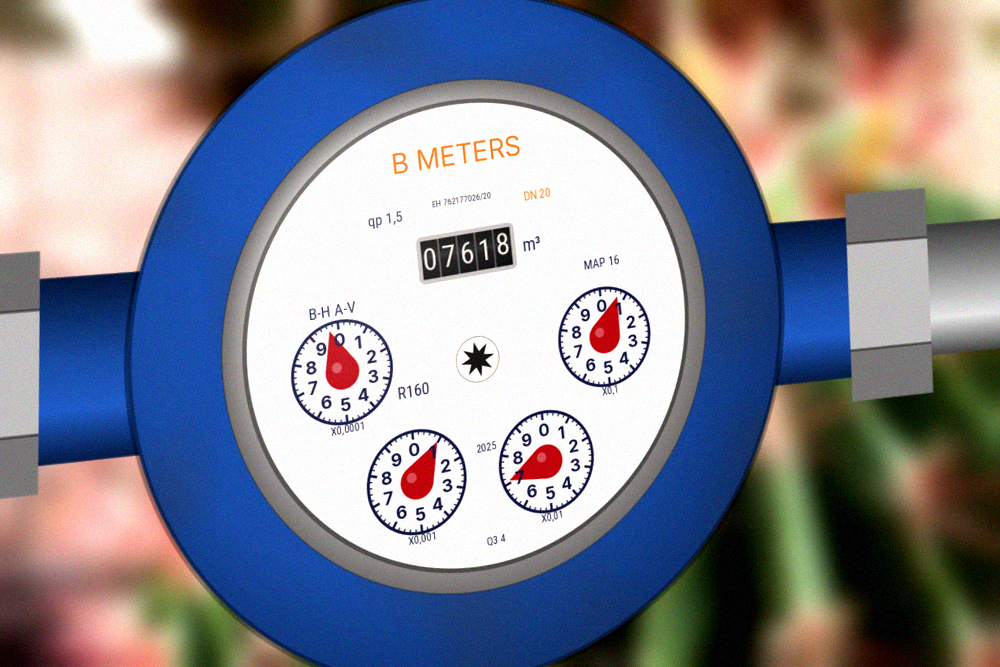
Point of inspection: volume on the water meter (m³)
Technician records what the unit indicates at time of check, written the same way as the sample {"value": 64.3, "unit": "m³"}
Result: {"value": 7618.0709, "unit": "m³"}
